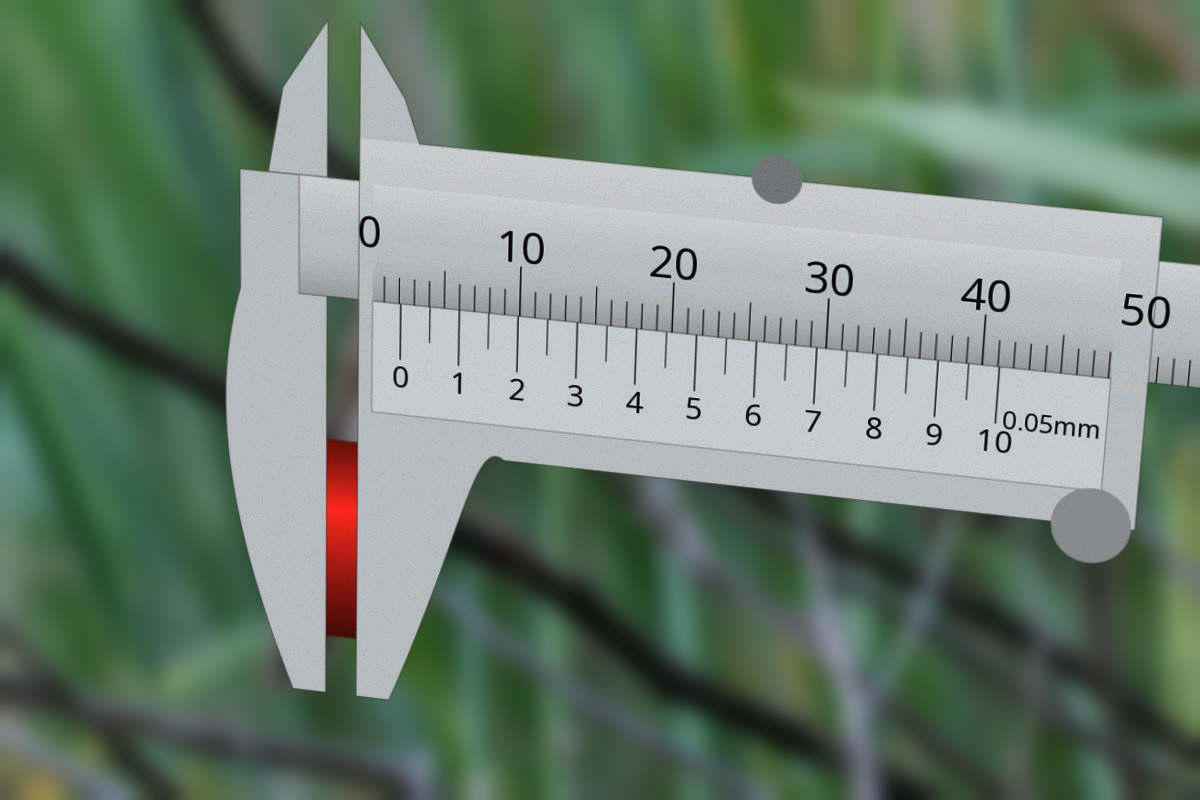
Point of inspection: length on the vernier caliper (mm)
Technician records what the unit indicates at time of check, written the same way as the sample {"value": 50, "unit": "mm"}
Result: {"value": 2.1, "unit": "mm"}
